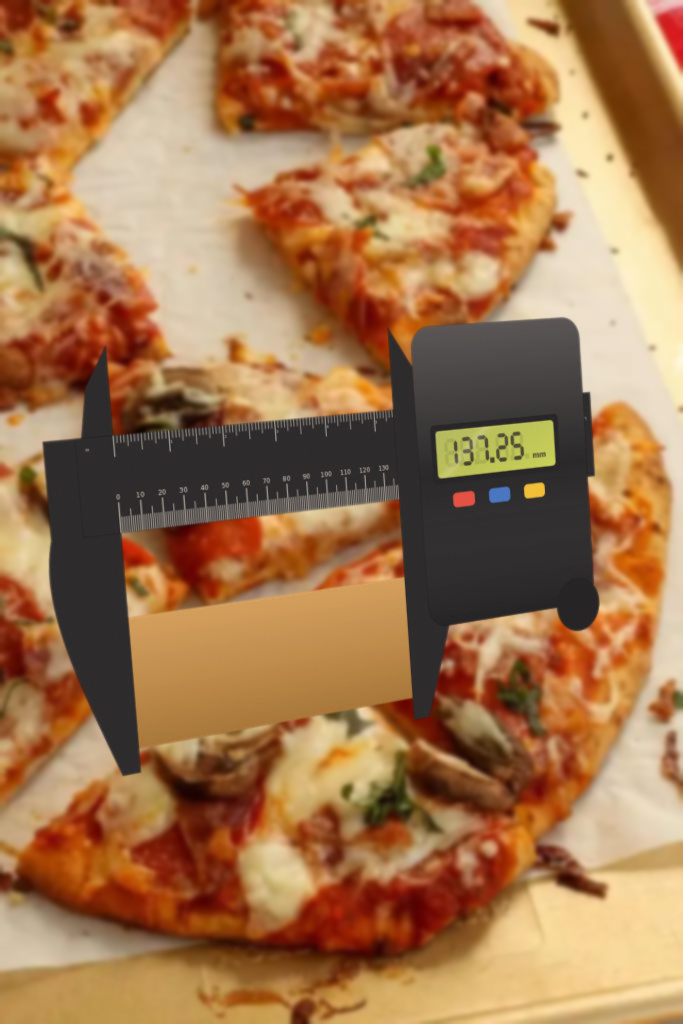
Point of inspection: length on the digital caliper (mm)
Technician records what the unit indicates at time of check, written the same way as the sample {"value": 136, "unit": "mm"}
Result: {"value": 137.25, "unit": "mm"}
